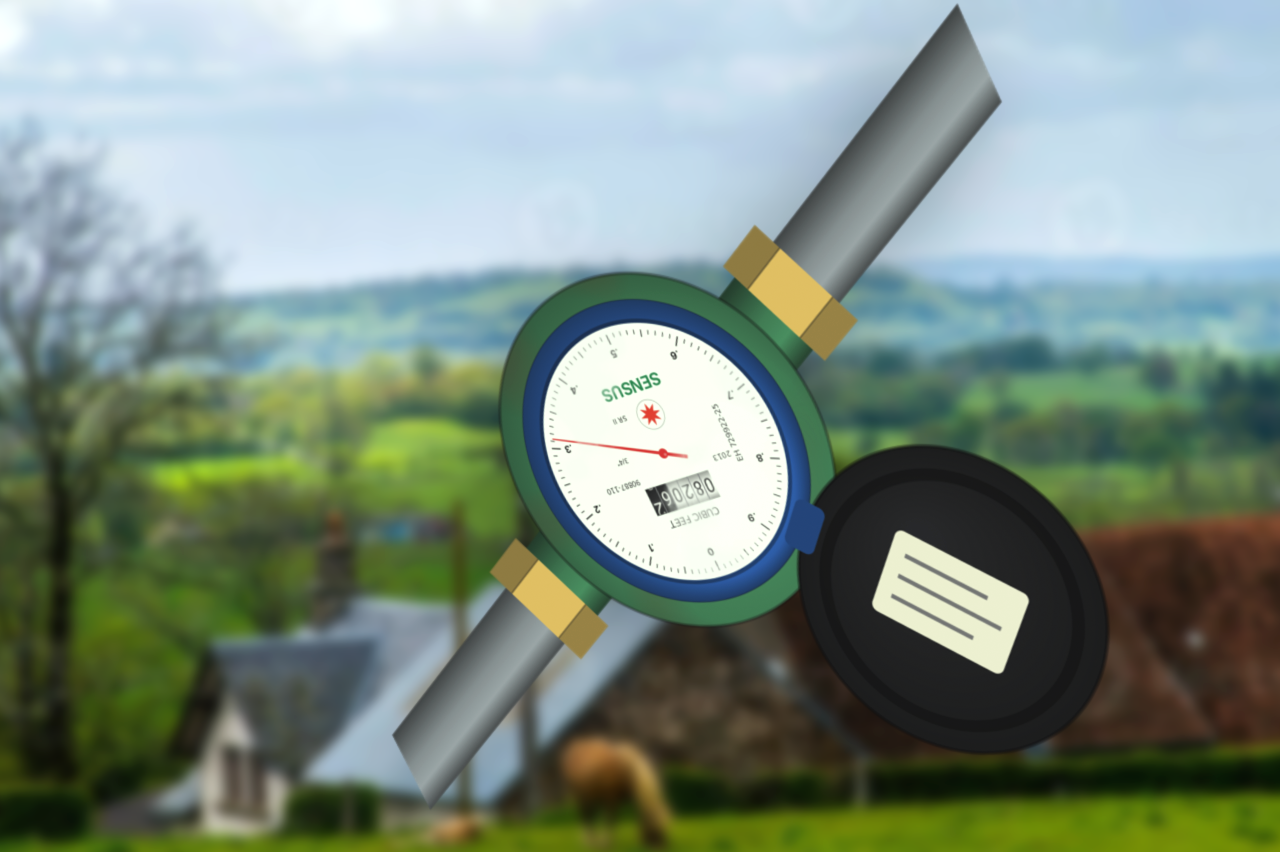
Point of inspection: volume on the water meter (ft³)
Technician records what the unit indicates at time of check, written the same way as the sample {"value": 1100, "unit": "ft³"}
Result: {"value": 82062.31, "unit": "ft³"}
